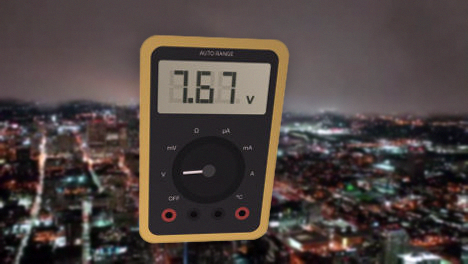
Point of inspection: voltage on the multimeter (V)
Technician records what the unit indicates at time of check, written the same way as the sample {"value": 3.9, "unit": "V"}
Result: {"value": 7.67, "unit": "V"}
